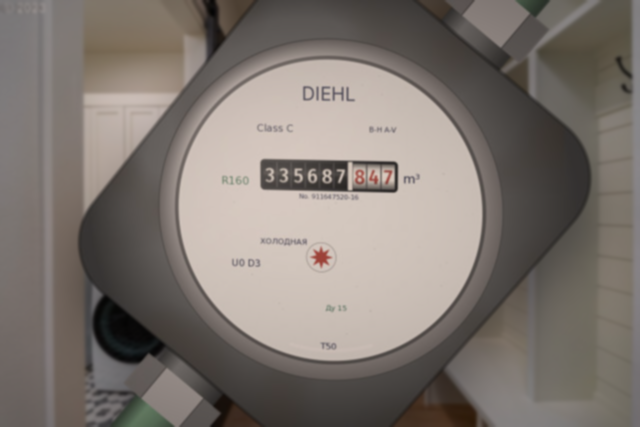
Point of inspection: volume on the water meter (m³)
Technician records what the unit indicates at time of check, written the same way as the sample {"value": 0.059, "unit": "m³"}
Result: {"value": 335687.847, "unit": "m³"}
